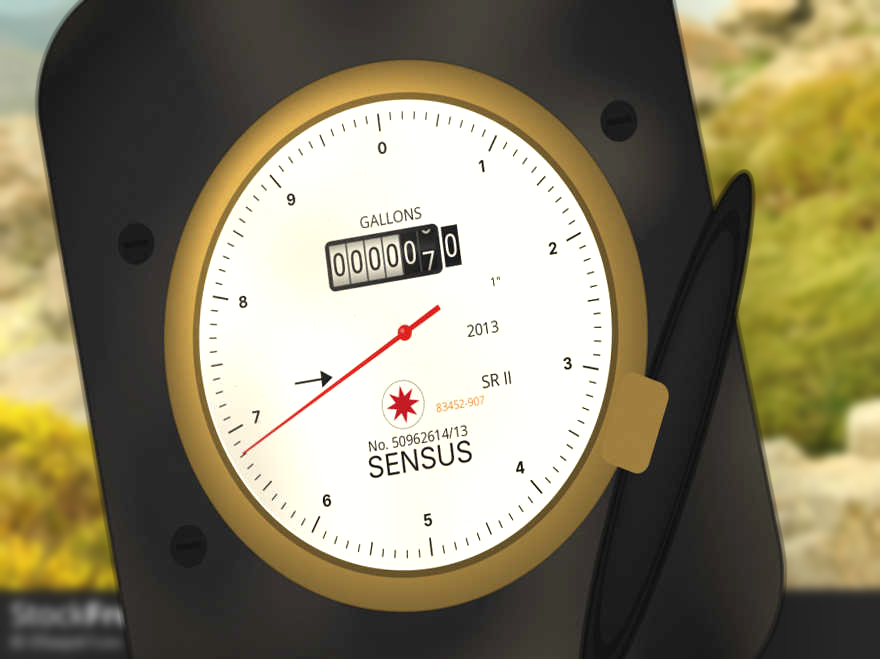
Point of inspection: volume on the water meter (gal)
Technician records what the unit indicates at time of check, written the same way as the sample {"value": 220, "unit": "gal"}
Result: {"value": 66.8, "unit": "gal"}
